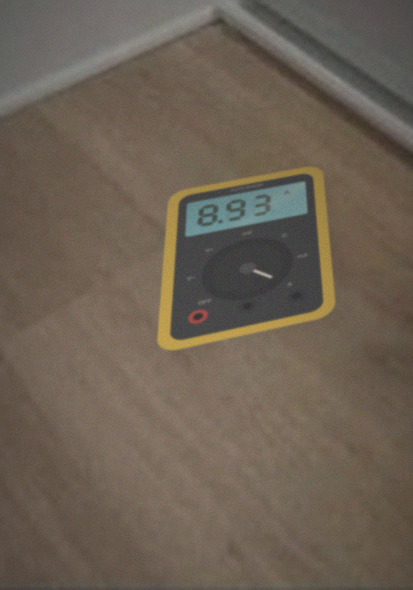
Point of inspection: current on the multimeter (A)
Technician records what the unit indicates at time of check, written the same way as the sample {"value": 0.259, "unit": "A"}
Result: {"value": 8.93, "unit": "A"}
